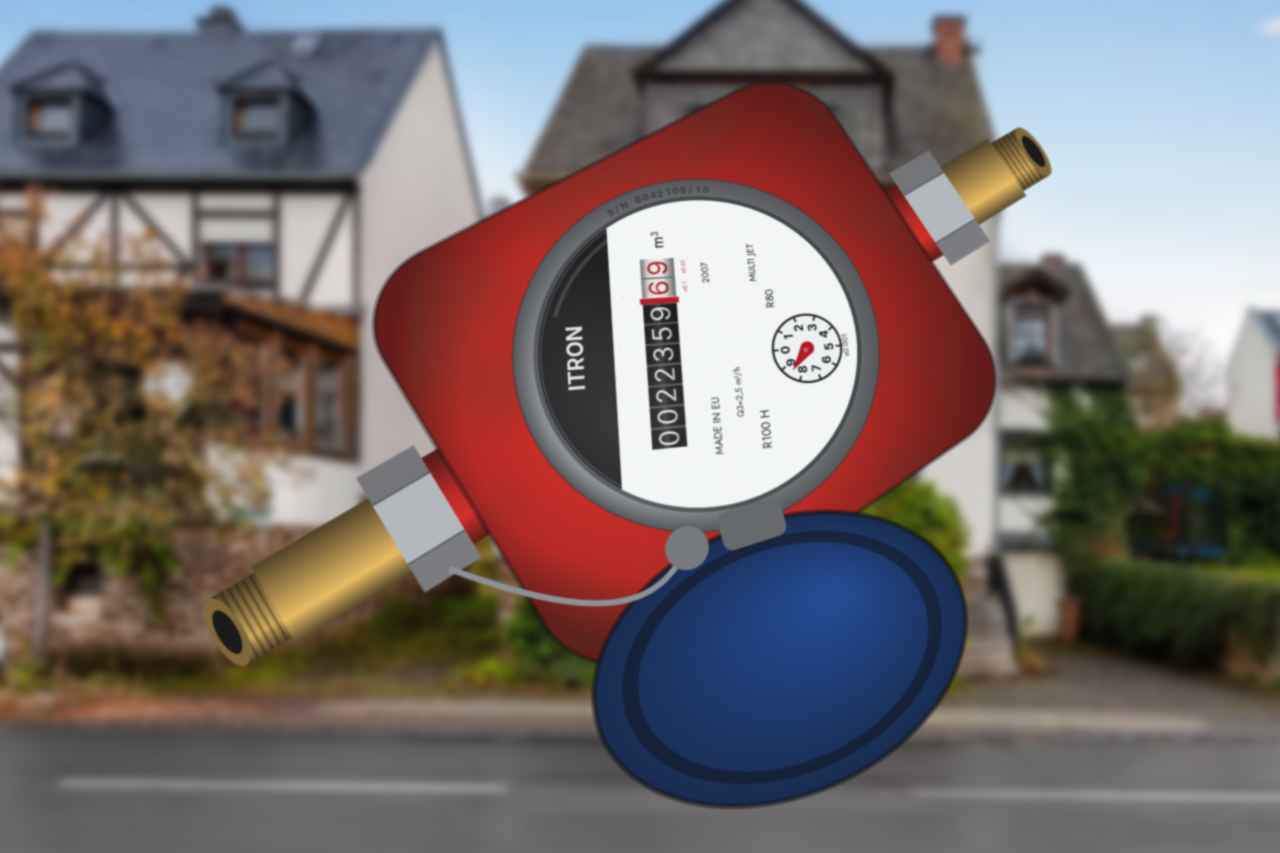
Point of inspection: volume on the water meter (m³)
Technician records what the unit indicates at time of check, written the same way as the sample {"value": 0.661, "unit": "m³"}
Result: {"value": 22359.698, "unit": "m³"}
